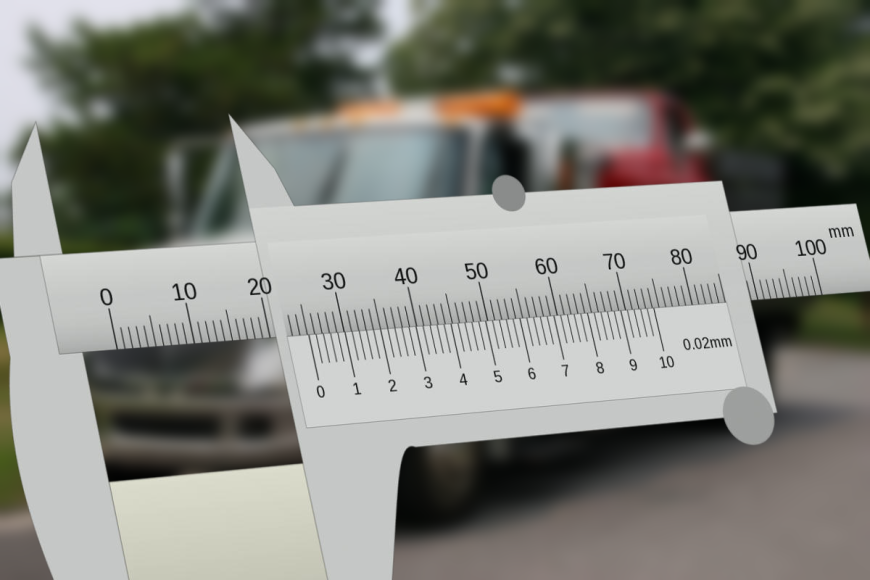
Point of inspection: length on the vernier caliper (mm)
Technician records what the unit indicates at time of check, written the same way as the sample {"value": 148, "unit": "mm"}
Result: {"value": 25.2, "unit": "mm"}
